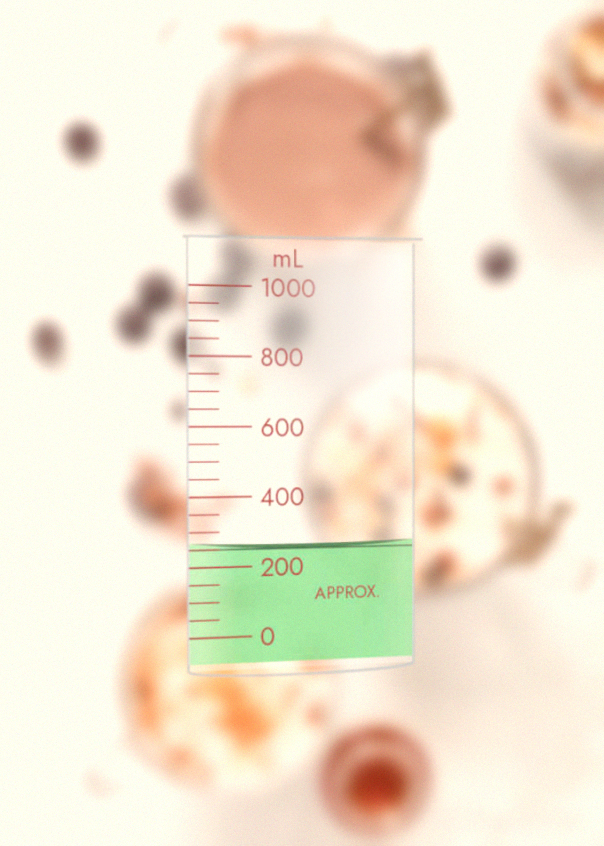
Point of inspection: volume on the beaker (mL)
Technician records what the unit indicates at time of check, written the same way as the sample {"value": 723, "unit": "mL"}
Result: {"value": 250, "unit": "mL"}
